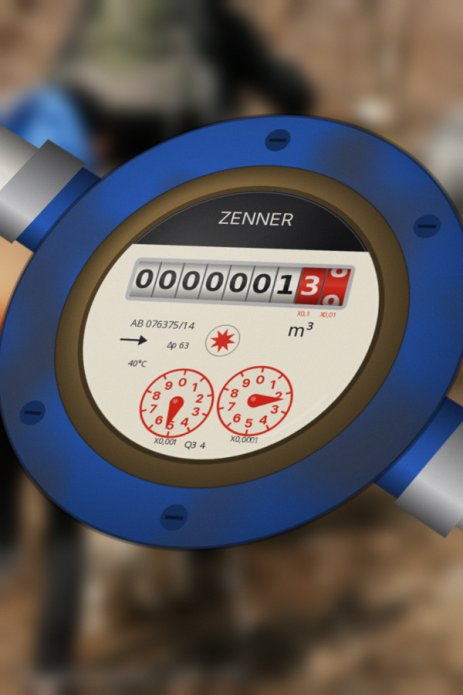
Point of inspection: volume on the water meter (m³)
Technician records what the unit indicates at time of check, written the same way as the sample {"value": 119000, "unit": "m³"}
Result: {"value": 1.3852, "unit": "m³"}
